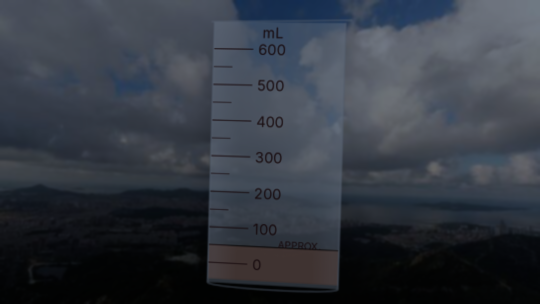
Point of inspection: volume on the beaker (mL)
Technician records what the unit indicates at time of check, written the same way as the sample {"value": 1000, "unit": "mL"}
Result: {"value": 50, "unit": "mL"}
